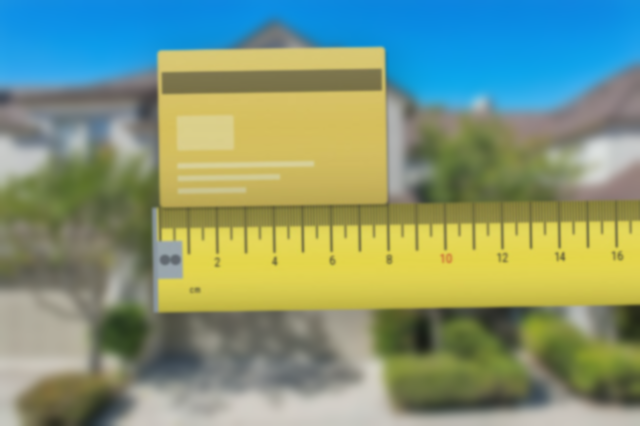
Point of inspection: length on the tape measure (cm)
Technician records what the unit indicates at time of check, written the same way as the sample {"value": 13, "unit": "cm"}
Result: {"value": 8, "unit": "cm"}
